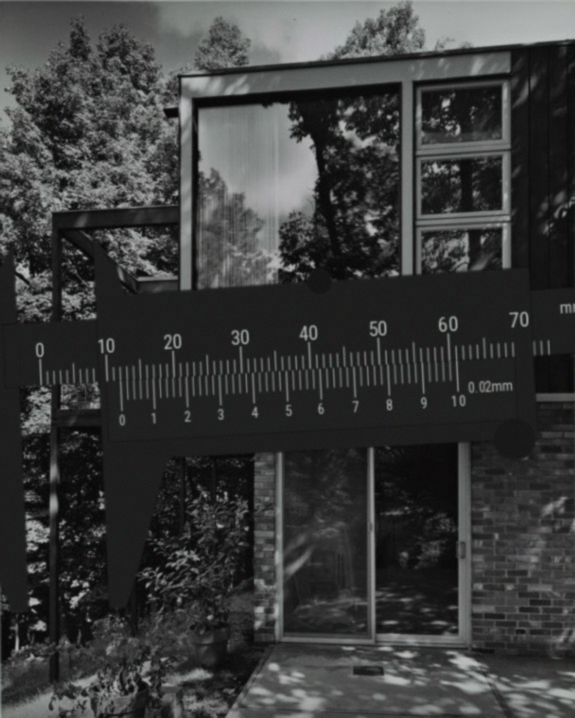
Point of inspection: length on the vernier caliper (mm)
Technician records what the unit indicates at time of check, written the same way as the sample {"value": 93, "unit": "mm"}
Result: {"value": 12.0, "unit": "mm"}
